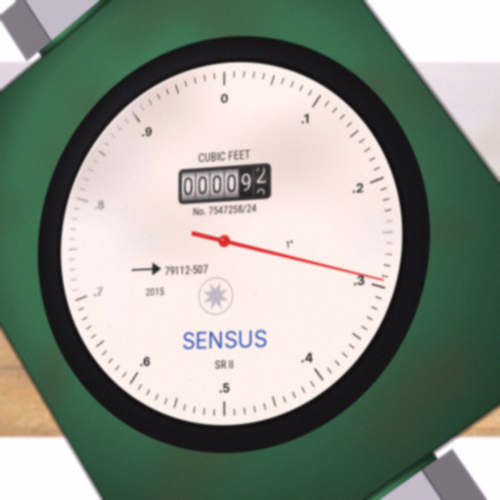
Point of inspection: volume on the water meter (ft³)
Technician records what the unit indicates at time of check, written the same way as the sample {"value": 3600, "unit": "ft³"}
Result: {"value": 92.29, "unit": "ft³"}
